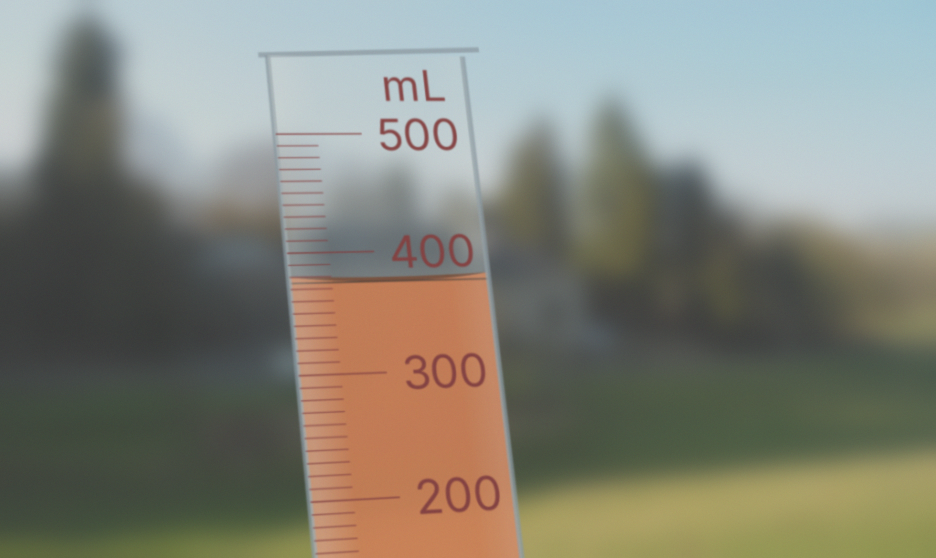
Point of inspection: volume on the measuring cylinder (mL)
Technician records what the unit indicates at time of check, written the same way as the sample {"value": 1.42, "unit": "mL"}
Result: {"value": 375, "unit": "mL"}
